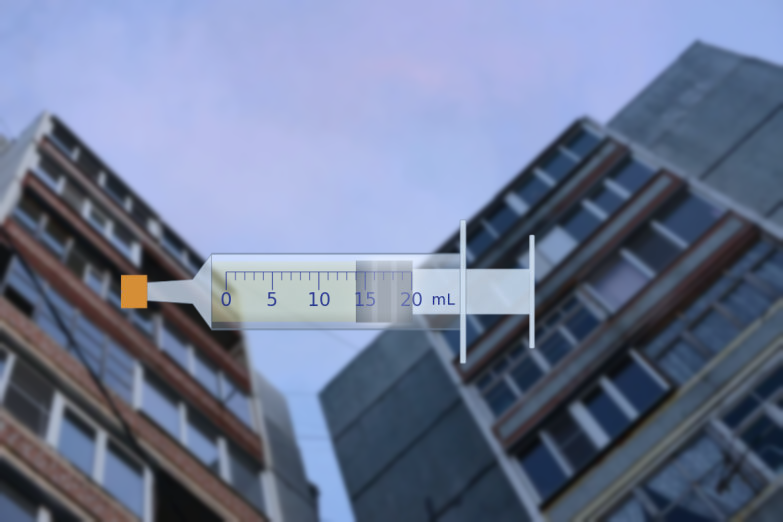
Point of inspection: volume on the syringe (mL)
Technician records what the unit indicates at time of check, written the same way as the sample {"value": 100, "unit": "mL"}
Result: {"value": 14, "unit": "mL"}
